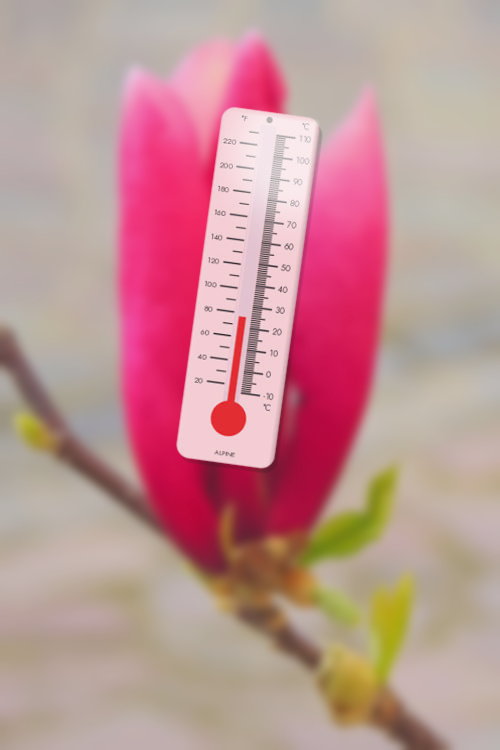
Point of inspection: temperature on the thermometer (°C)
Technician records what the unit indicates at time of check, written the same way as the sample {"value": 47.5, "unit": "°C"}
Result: {"value": 25, "unit": "°C"}
